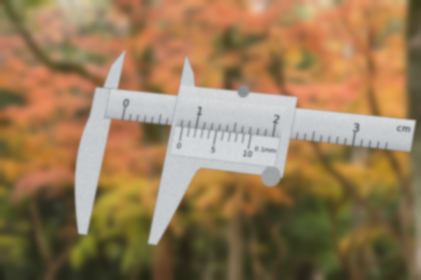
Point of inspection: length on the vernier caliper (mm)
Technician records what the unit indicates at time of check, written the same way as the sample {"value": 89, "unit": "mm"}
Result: {"value": 8.2, "unit": "mm"}
